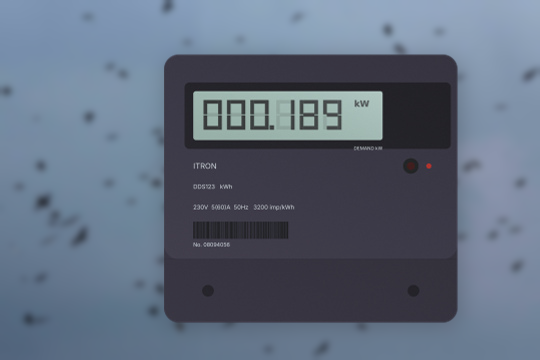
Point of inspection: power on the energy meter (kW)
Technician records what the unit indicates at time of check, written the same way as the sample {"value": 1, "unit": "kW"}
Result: {"value": 0.189, "unit": "kW"}
